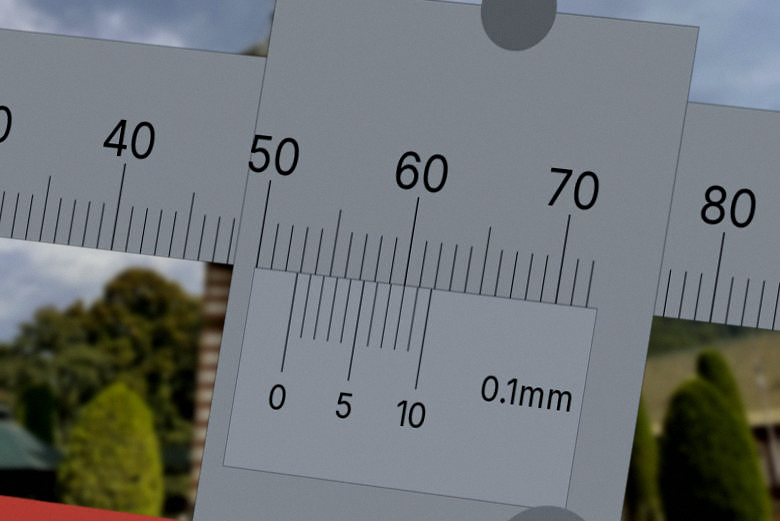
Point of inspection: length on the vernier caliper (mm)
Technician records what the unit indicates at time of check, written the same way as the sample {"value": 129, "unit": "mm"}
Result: {"value": 52.8, "unit": "mm"}
